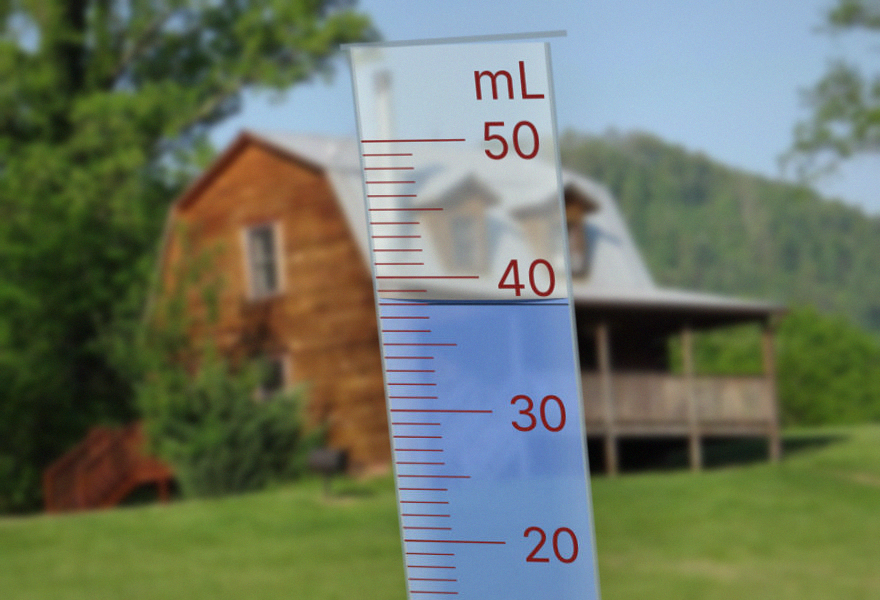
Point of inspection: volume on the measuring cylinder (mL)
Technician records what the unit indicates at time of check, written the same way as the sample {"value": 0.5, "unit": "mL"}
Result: {"value": 38, "unit": "mL"}
